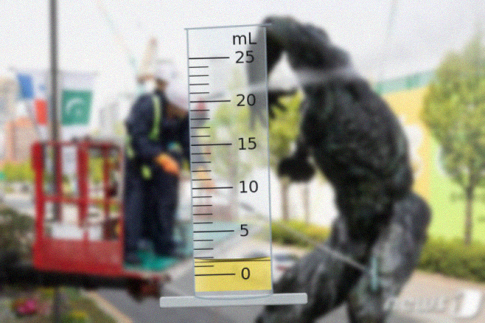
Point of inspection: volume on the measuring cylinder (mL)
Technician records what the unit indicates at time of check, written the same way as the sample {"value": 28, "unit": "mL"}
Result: {"value": 1.5, "unit": "mL"}
